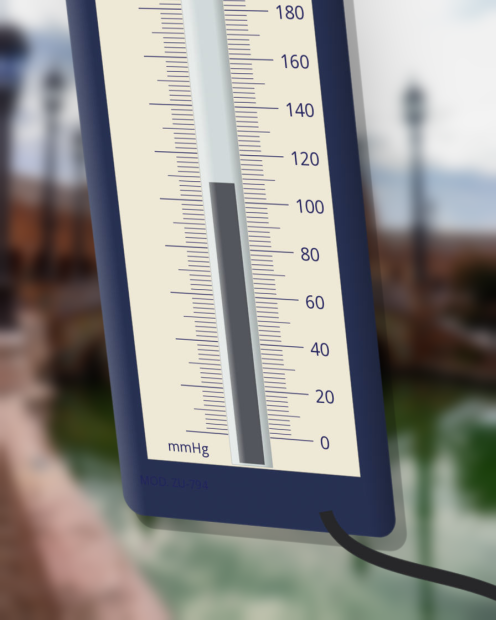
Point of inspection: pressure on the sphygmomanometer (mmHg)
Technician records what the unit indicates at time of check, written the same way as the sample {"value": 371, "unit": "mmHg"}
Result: {"value": 108, "unit": "mmHg"}
